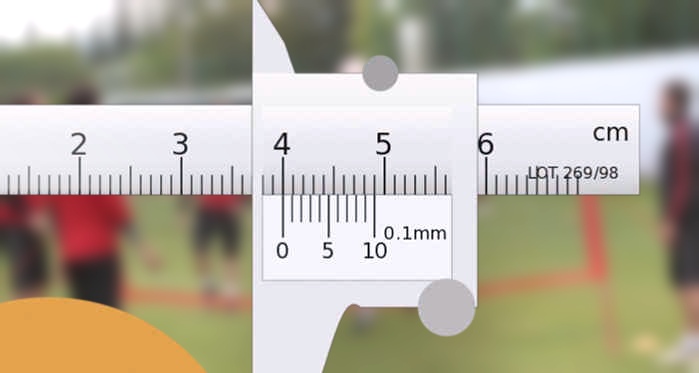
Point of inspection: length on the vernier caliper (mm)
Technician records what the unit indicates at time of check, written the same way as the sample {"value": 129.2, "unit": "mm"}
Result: {"value": 40.0, "unit": "mm"}
